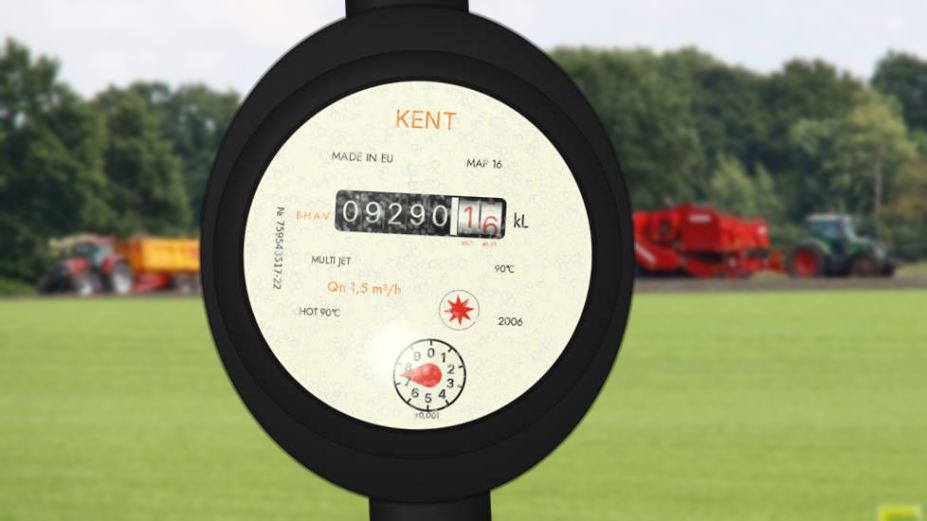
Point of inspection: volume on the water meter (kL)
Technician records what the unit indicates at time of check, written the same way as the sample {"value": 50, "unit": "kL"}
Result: {"value": 9290.157, "unit": "kL"}
